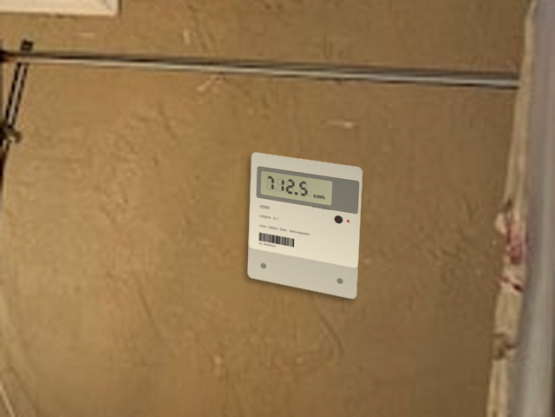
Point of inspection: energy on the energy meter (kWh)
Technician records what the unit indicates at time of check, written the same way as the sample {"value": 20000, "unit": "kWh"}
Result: {"value": 712.5, "unit": "kWh"}
